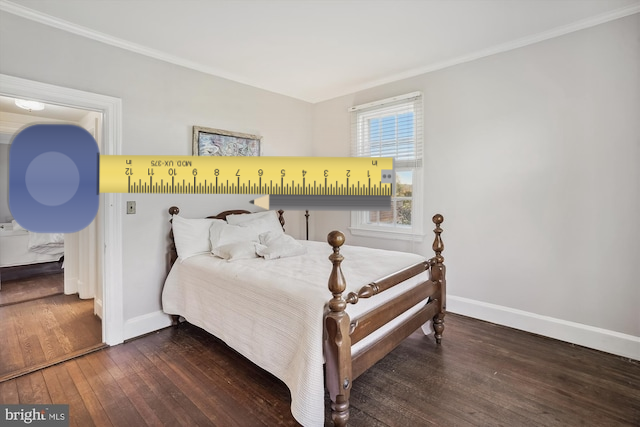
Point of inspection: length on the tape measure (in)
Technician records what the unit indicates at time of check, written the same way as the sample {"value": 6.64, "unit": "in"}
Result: {"value": 6.5, "unit": "in"}
